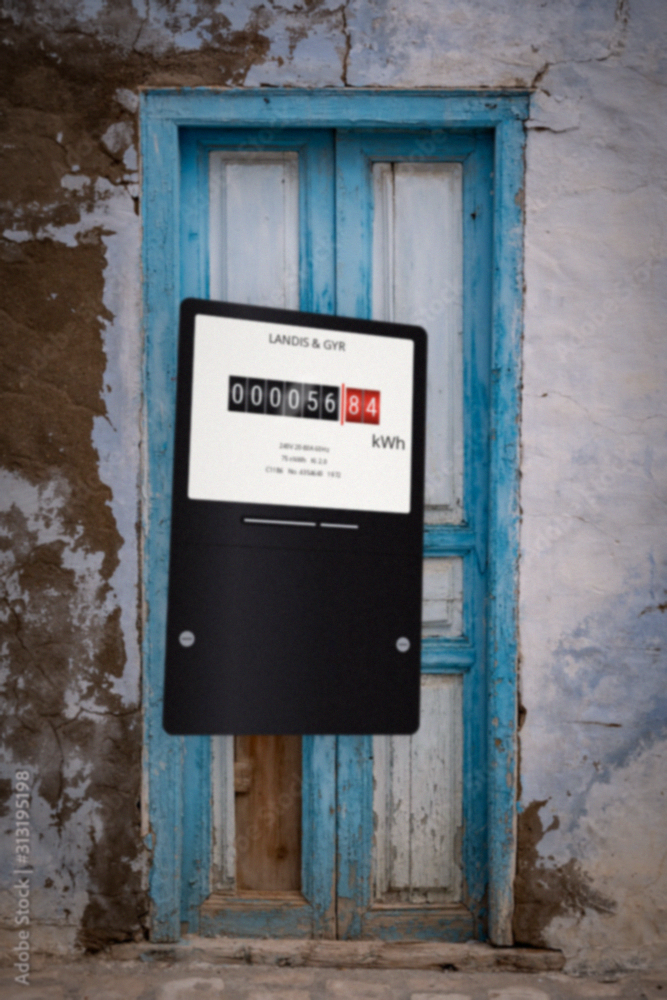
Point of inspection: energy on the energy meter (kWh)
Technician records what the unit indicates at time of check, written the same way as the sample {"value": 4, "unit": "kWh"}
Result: {"value": 56.84, "unit": "kWh"}
